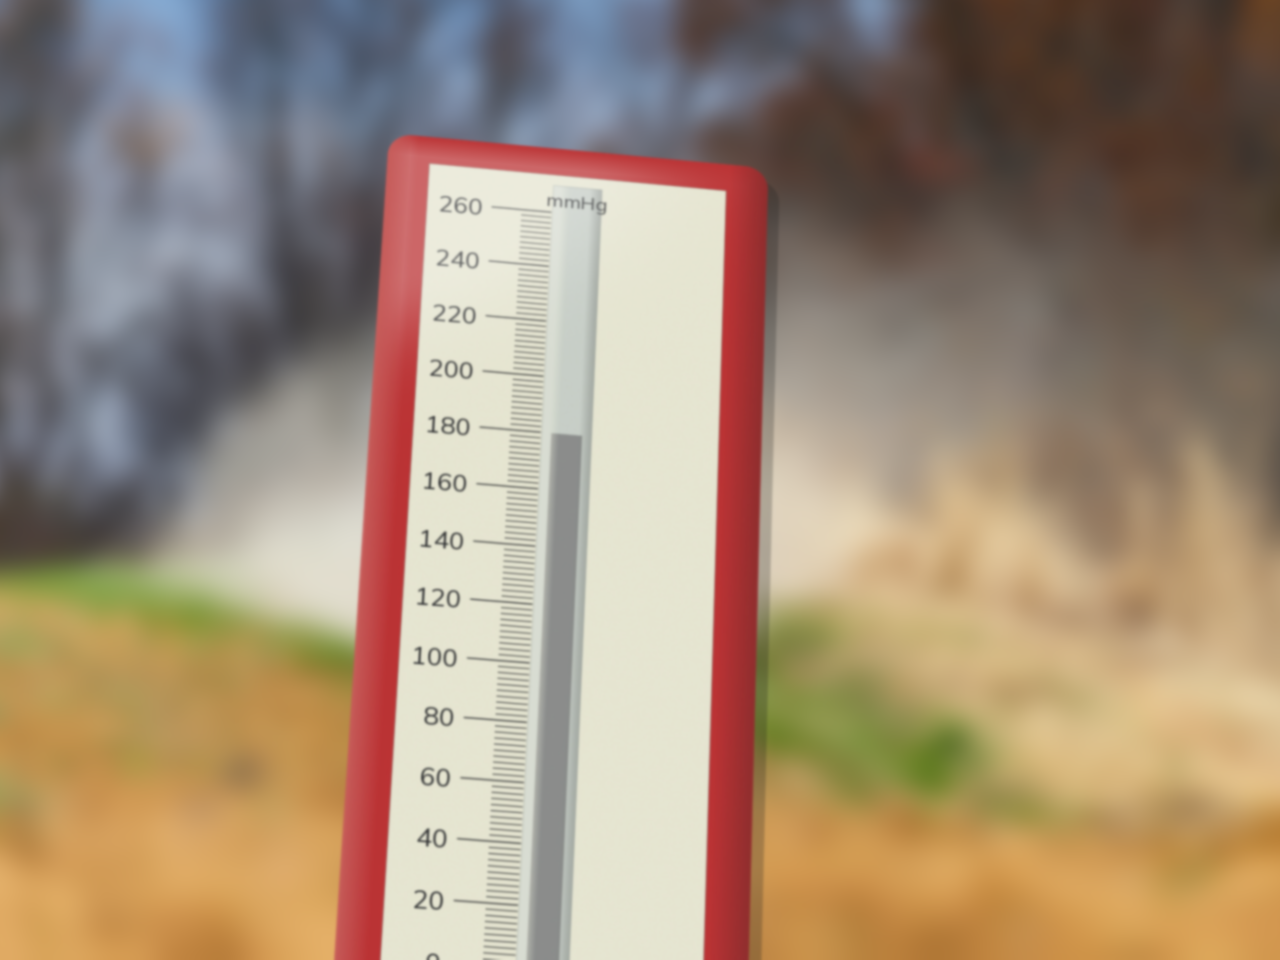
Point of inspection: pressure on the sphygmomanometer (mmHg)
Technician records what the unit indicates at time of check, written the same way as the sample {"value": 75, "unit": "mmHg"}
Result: {"value": 180, "unit": "mmHg"}
